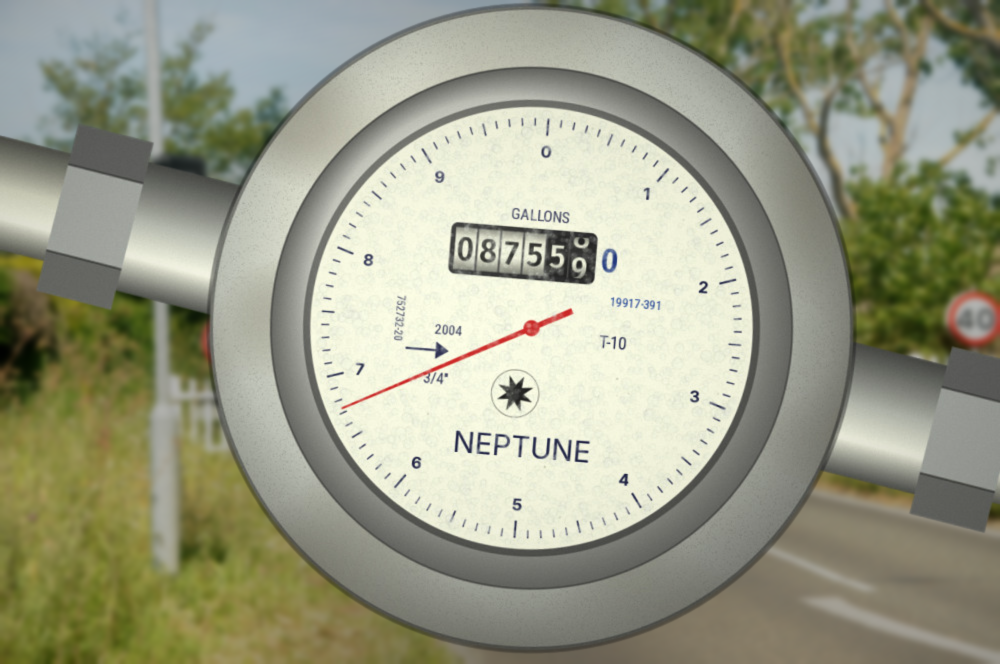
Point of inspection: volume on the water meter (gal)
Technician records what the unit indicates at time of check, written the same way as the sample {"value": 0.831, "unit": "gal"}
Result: {"value": 875586.7, "unit": "gal"}
